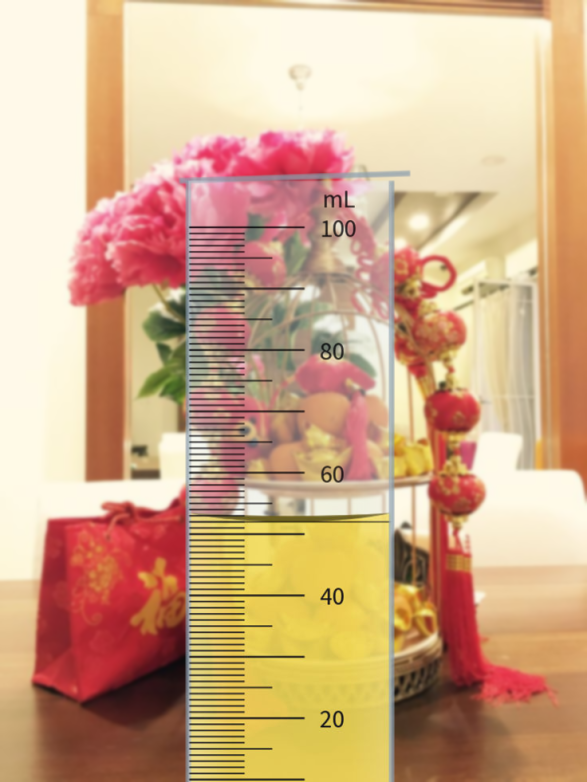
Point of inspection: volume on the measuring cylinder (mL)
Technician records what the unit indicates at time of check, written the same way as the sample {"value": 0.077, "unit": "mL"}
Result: {"value": 52, "unit": "mL"}
